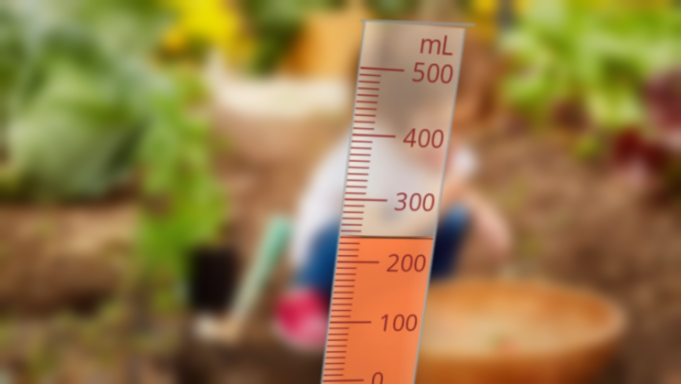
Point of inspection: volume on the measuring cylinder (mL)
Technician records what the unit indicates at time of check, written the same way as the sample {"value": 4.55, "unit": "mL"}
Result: {"value": 240, "unit": "mL"}
